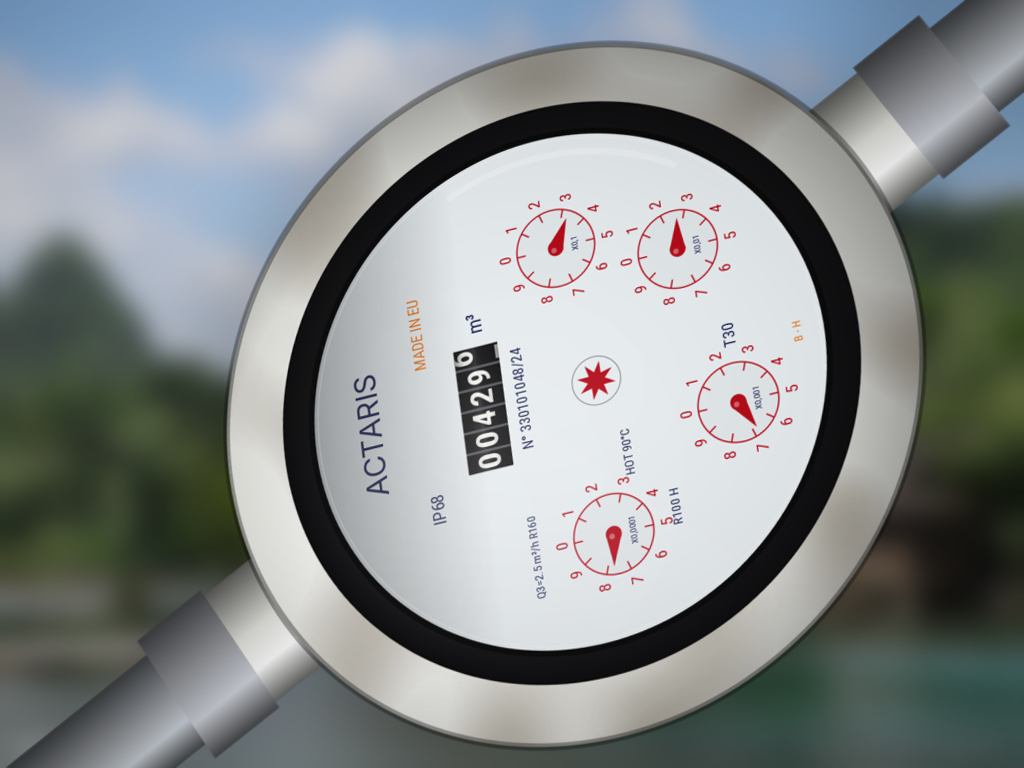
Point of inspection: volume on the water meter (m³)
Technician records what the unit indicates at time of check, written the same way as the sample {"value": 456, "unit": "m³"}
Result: {"value": 4296.3267, "unit": "m³"}
